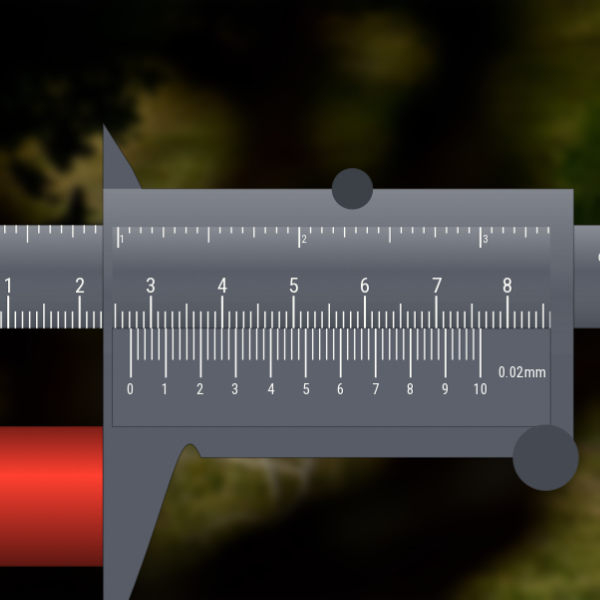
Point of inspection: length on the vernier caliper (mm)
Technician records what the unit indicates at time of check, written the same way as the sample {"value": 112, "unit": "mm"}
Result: {"value": 27.2, "unit": "mm"}
